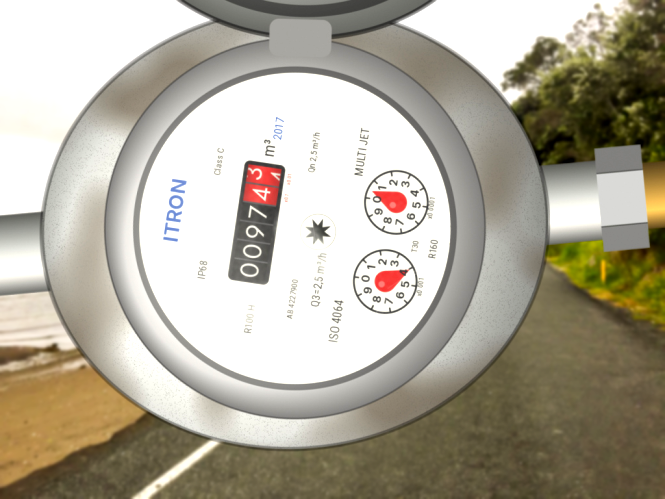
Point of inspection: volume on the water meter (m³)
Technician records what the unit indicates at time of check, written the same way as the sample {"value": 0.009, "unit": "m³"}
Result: {"value": 97.4340, "unit": "m³"}
